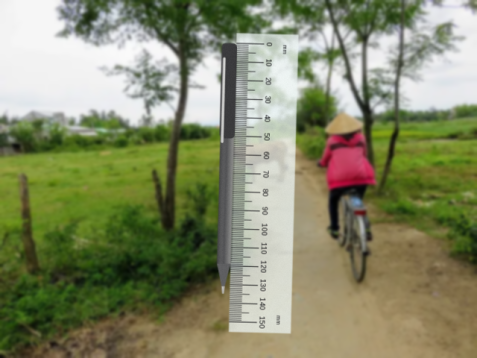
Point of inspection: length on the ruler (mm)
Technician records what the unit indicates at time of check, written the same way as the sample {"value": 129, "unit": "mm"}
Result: {"value": 135, "unit": "mm"}
